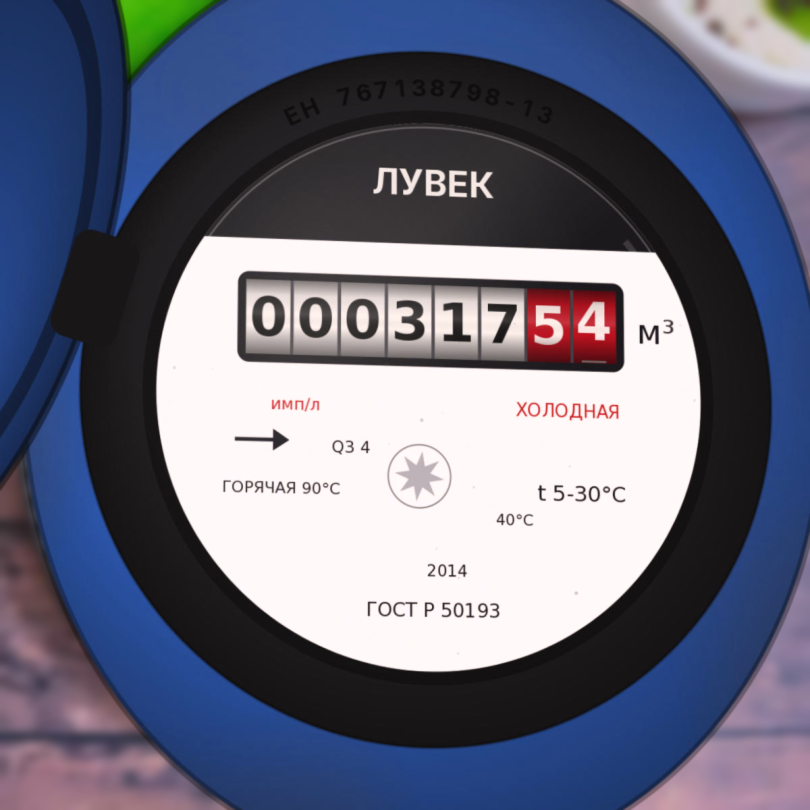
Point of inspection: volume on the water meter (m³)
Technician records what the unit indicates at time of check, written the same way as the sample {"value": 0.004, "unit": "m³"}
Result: {"value": 317.54, "unit": "m³"}
